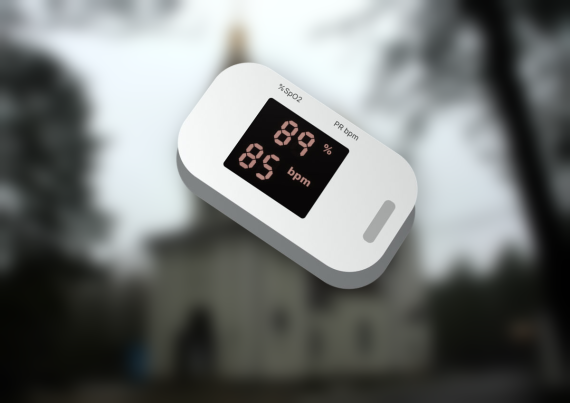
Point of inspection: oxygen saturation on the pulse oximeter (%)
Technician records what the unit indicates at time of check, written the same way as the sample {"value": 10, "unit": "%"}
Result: {"value": 89, "unit": "%"}
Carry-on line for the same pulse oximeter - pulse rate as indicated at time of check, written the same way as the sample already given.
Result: {"value": 85, "unit": "bpm"}
